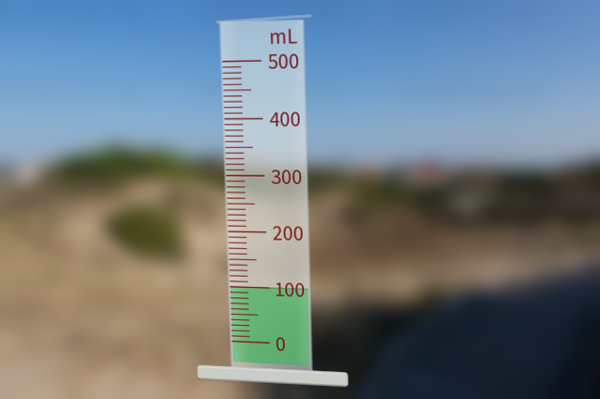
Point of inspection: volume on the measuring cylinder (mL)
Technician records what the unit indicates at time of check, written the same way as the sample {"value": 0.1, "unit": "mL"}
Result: {"value": 100, "unit": "mL"}
